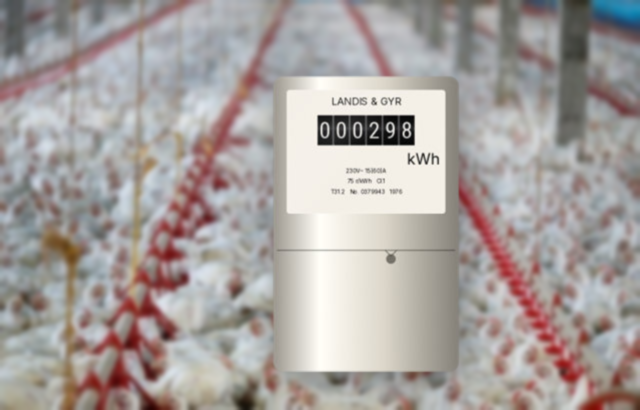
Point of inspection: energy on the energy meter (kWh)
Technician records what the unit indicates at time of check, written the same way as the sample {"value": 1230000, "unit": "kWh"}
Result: {"value": 298, "unit": "kWh"}
